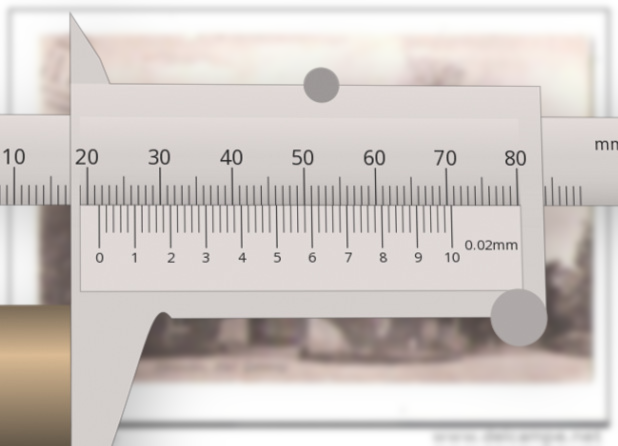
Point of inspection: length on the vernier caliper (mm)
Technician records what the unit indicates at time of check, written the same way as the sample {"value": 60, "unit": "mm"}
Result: {"value": 21.6, "unit": "mm"}
